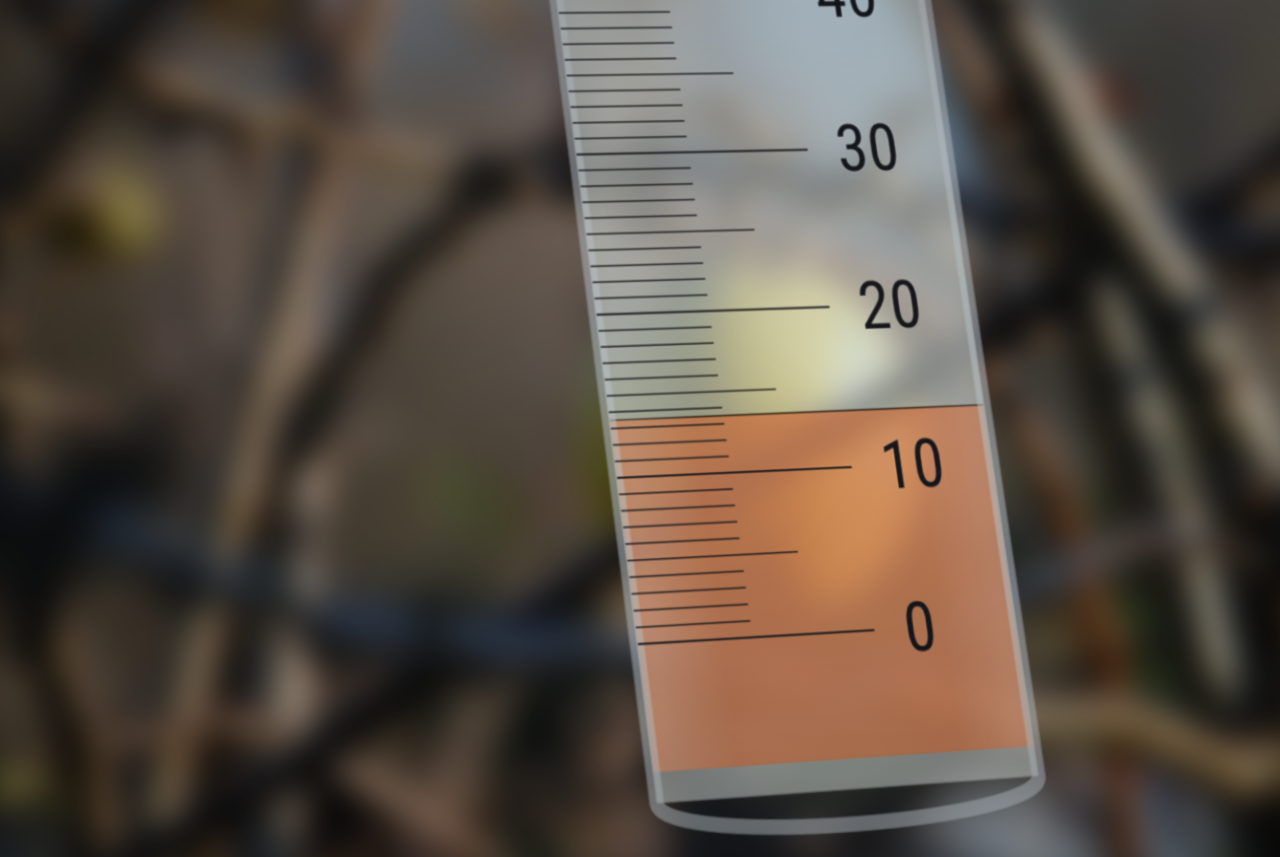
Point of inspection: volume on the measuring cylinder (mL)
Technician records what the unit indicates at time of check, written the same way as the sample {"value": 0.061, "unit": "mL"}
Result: {"value": 13.5, "unit": "mL"}
